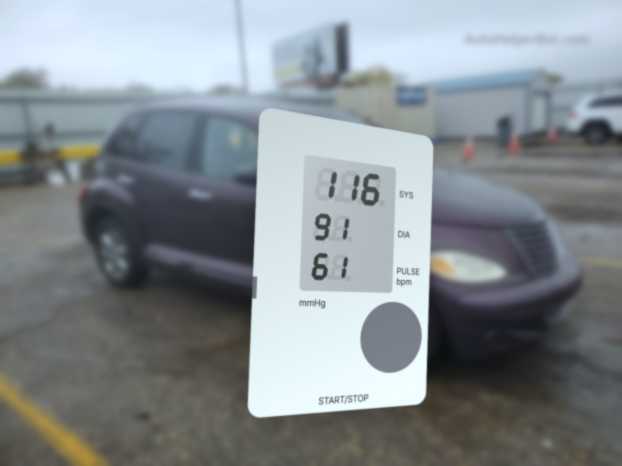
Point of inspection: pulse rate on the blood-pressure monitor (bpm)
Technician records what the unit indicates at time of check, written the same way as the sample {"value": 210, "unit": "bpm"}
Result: {"value": 61, "unit": "bpm"}
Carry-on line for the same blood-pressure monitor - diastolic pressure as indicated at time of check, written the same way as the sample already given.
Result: {"value": 91, "unit": "mmHg"}
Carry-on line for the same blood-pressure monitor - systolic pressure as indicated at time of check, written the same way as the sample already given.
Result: {"value": 116, "unit": "mmHg"}
